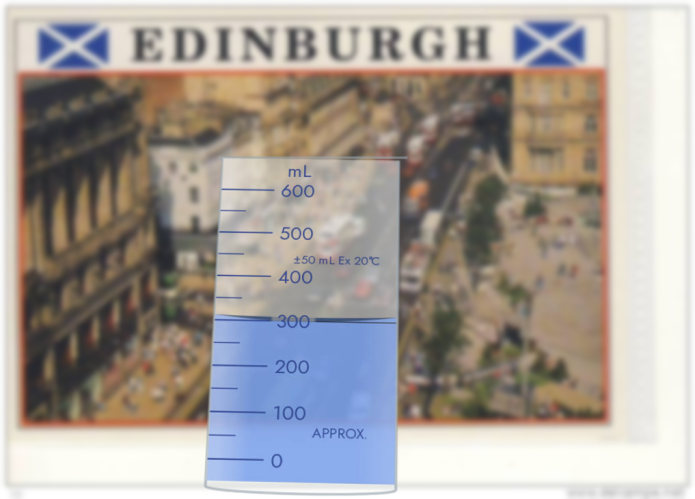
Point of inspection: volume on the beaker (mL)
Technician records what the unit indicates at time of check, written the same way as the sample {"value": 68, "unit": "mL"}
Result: {"value": 300, "unit": "mL"}
